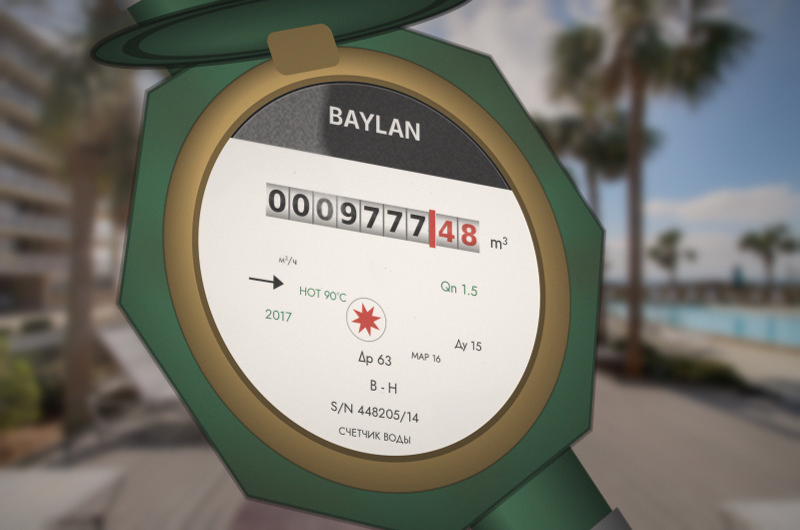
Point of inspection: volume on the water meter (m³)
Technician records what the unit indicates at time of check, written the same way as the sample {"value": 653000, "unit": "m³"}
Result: {"value": 9777.48, "unit": "m³"}
